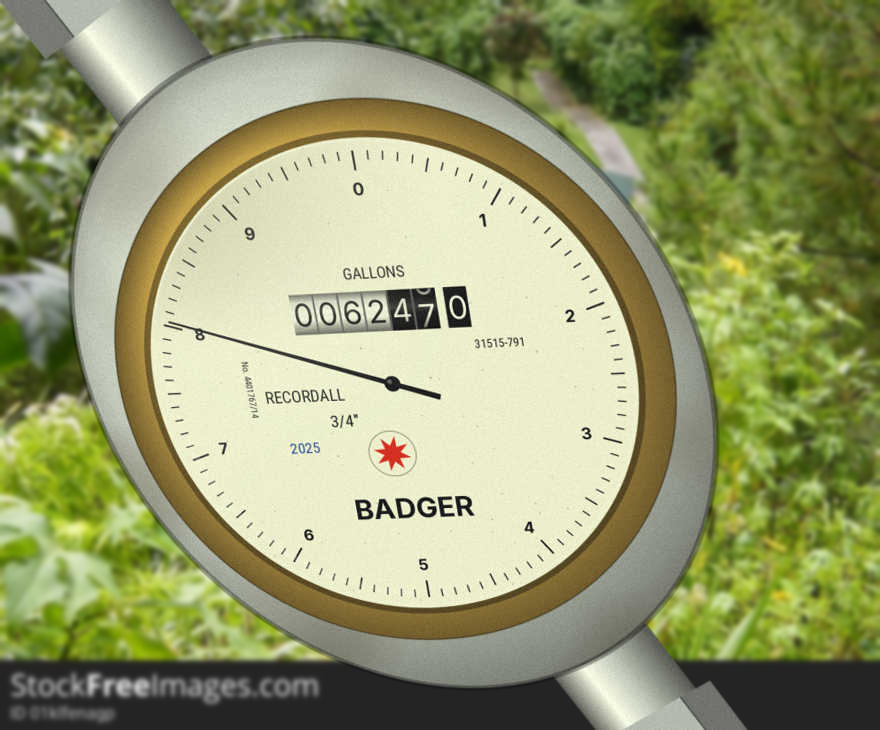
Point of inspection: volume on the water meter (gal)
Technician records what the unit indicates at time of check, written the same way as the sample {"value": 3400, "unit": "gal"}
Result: {"value": 62468.0, "unit": "gal"}
